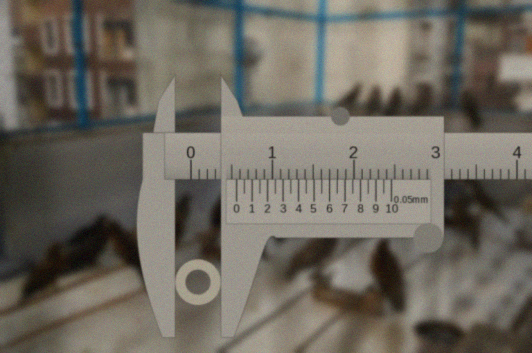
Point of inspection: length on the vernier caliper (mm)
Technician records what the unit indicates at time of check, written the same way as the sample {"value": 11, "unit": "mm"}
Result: {"value": 5.6, "unit": "mm"}
